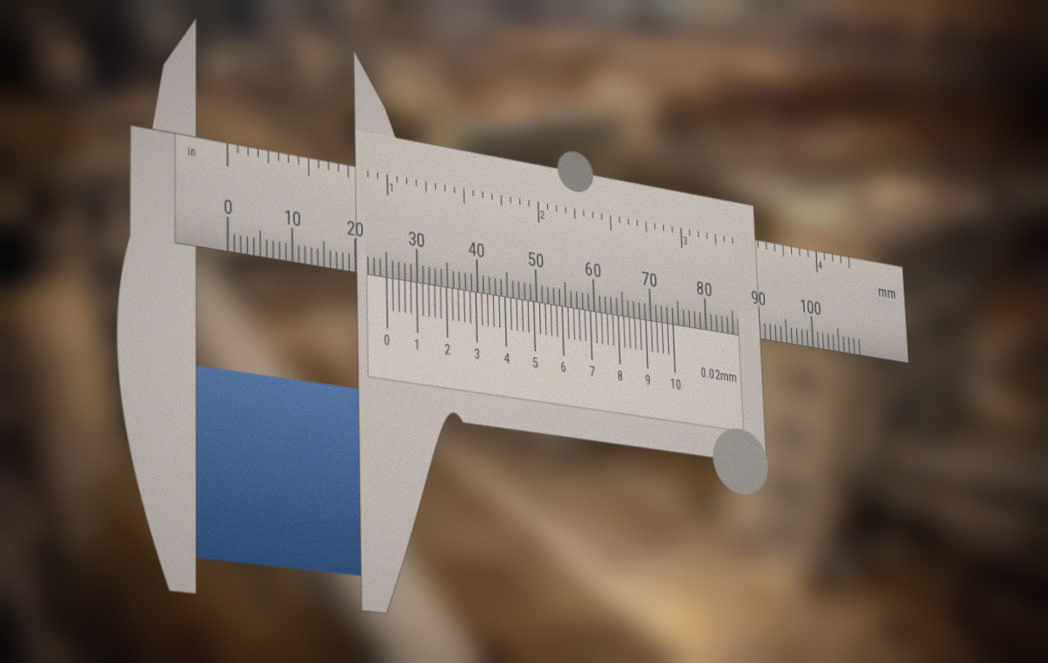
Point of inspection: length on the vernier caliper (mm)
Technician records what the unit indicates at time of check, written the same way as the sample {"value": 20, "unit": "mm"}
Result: {"value": 25.0, "unit": "mm"}
